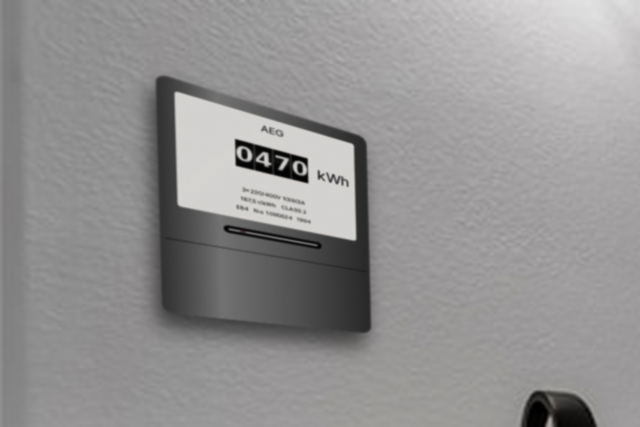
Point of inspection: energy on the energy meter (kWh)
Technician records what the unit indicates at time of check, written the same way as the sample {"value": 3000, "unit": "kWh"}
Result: {"value": 470, "unit": "kWh"}
